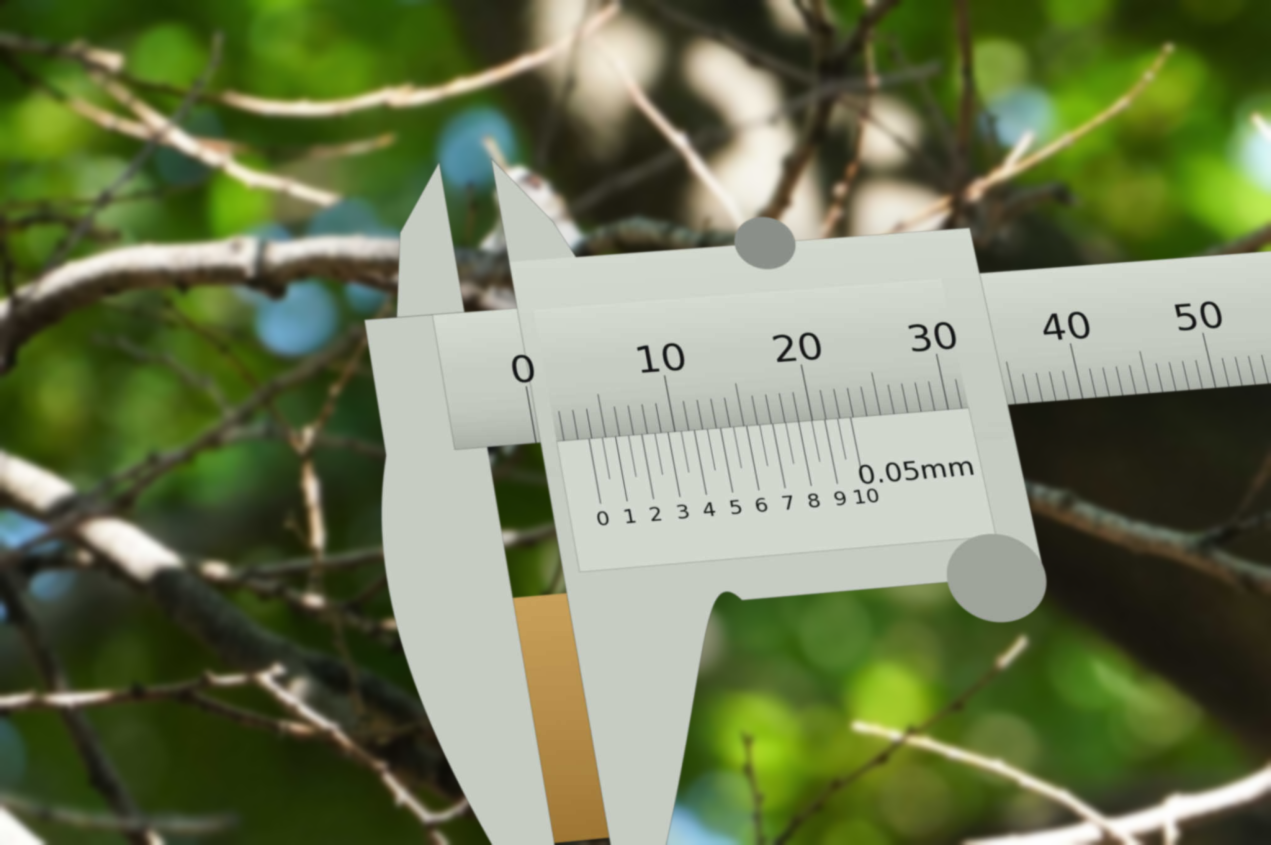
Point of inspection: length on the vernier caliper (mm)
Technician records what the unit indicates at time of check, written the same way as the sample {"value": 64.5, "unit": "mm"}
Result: {"value": 3.8, "unit": "mm"}
